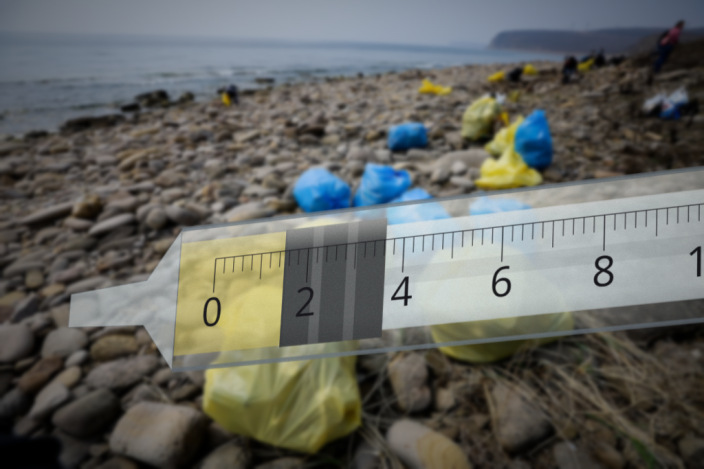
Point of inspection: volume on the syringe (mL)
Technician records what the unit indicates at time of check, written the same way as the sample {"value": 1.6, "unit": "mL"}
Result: {"value": 1.5, "unit": "mL"}
